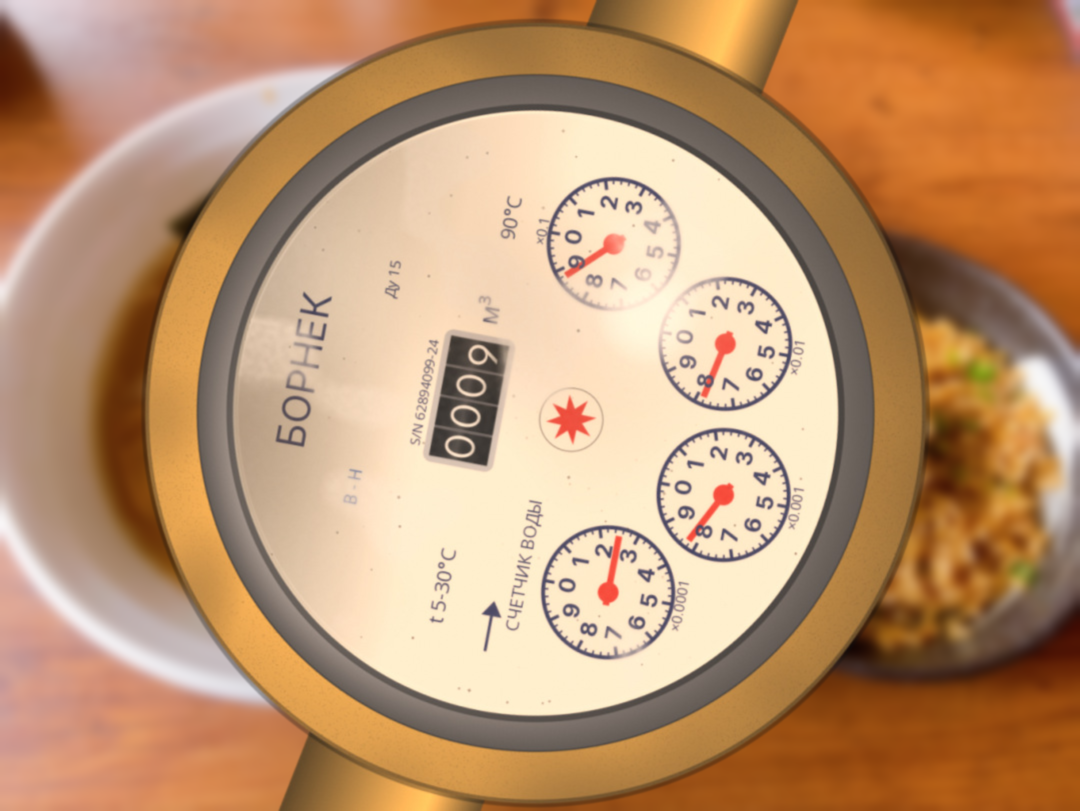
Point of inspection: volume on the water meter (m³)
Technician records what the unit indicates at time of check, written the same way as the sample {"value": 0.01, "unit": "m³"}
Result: {"value": 8.8782, "unit": "m³"}
